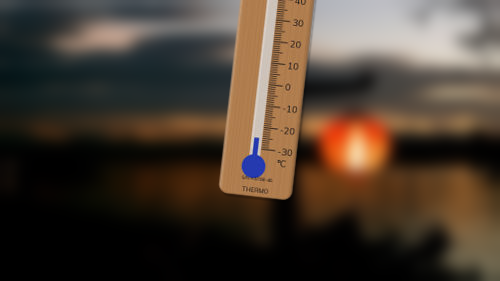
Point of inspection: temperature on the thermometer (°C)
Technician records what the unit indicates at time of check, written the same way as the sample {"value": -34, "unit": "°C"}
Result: {"value": -25, "unit": "°C"}
